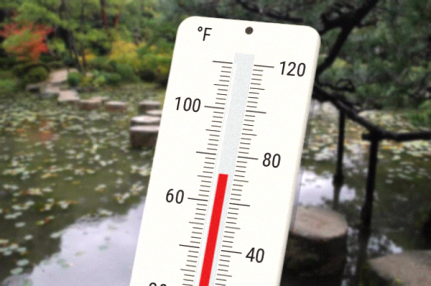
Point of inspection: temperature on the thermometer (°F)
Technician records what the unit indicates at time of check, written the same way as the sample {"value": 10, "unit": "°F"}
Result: {"value": 72, "unit": "°F"}
